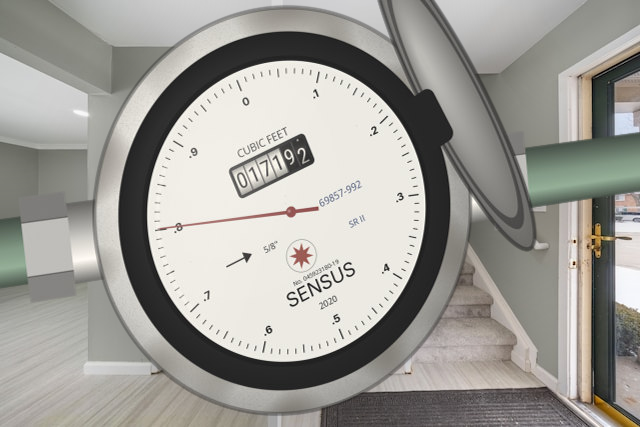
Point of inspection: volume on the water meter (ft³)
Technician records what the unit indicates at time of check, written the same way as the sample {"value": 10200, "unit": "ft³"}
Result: {"value": 17191.80, "unit": "ft³"}
